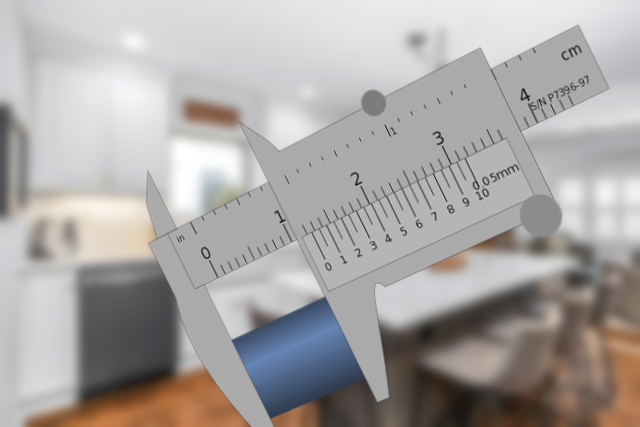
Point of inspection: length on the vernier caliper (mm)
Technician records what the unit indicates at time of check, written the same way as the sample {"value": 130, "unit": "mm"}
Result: {"value": 12.6, "unit": "mm"}
